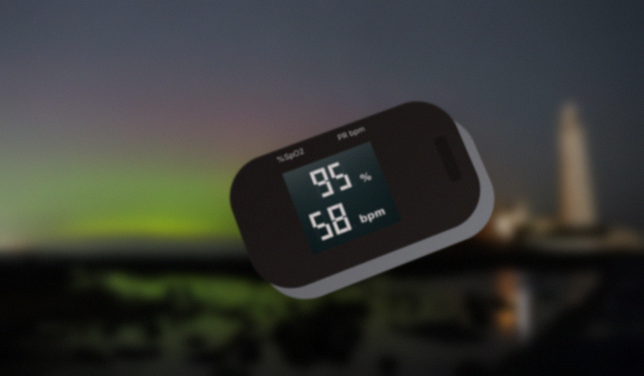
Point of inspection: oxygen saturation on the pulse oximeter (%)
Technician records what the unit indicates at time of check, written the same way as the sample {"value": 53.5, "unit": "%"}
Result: {"value": 95, "unit": "%"}
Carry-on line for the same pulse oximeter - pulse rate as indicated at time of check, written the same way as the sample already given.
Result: {"value": 58, "unit": "bpm"}
